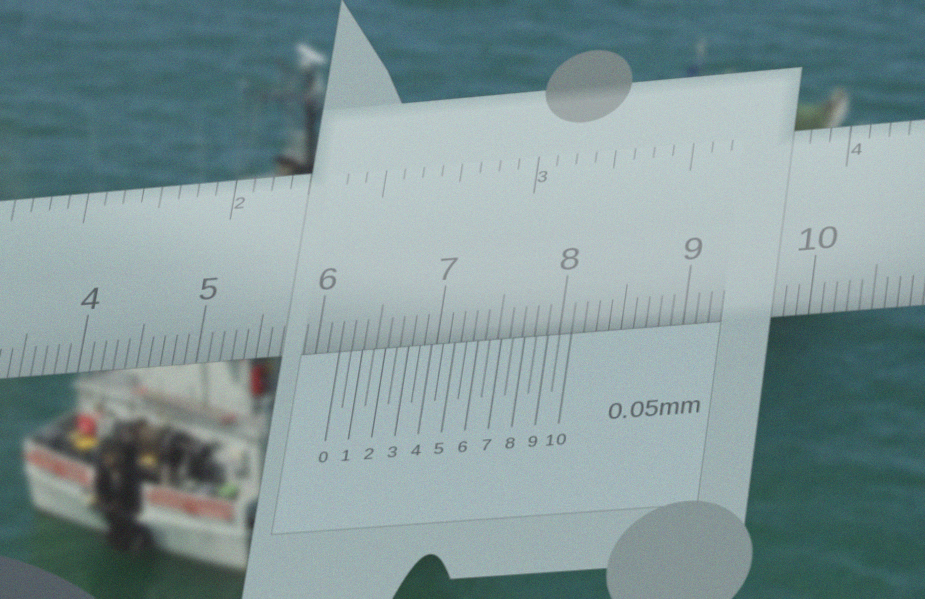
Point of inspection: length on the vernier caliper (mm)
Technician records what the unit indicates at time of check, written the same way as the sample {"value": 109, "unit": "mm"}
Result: {"value": 62.0, "unit": "mm"}
